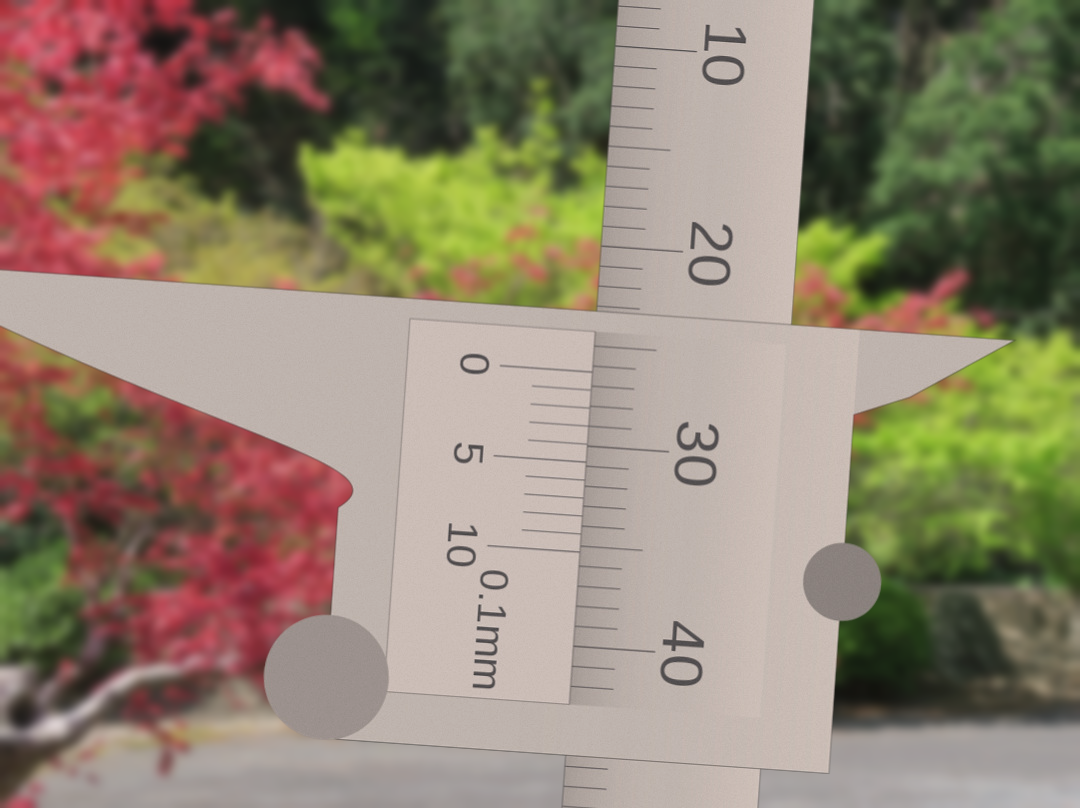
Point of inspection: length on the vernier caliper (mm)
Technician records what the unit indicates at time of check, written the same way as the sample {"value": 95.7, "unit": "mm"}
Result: {"value": 26.3, "unit": "mm"}
